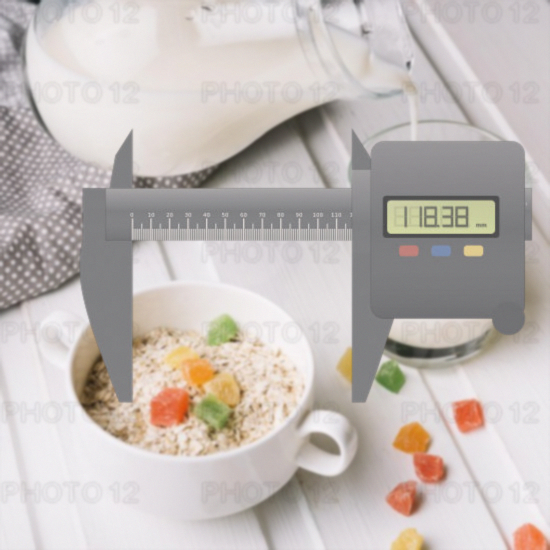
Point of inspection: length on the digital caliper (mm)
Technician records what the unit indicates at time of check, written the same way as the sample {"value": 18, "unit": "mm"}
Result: {"value": 118.38, "unit": "mm"}
